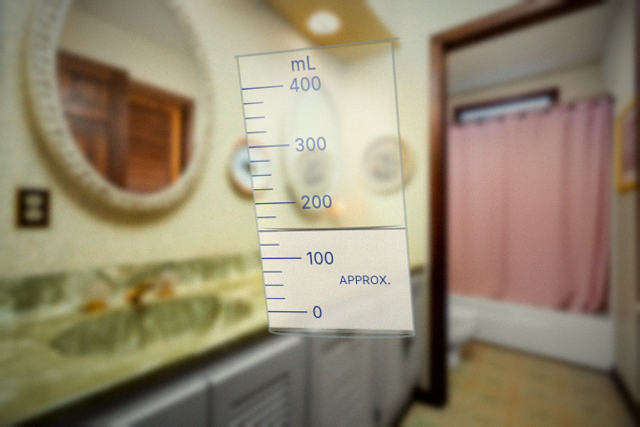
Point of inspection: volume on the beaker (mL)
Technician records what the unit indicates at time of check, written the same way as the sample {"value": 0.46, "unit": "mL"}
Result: {"value": 150, "unit": "mL"}
